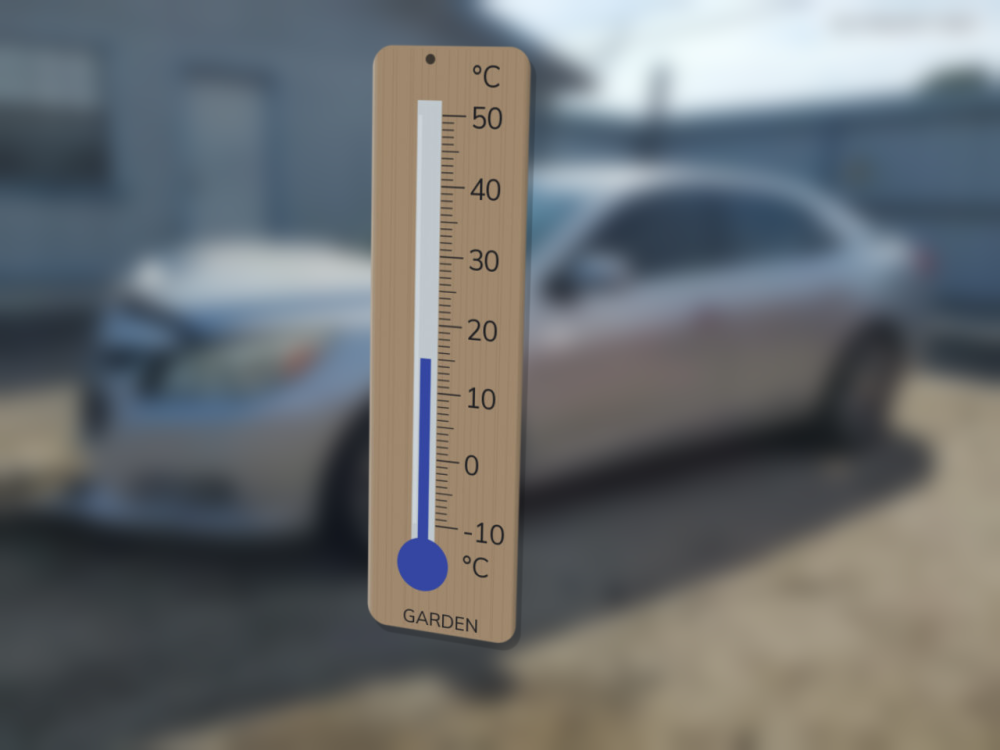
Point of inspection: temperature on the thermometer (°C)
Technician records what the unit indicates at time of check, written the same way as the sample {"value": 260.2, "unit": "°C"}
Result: {"value": 15, "unit": "°C"}
